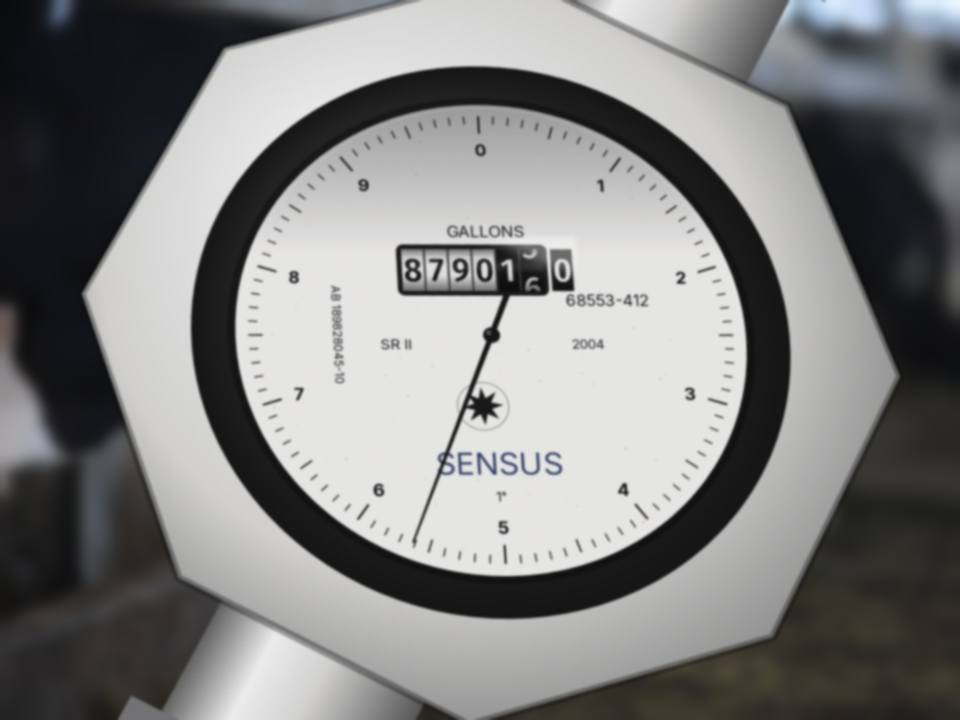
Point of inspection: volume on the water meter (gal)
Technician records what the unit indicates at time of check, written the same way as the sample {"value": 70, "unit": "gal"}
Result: {"value": 8790155.6, "unit": "gal"}
